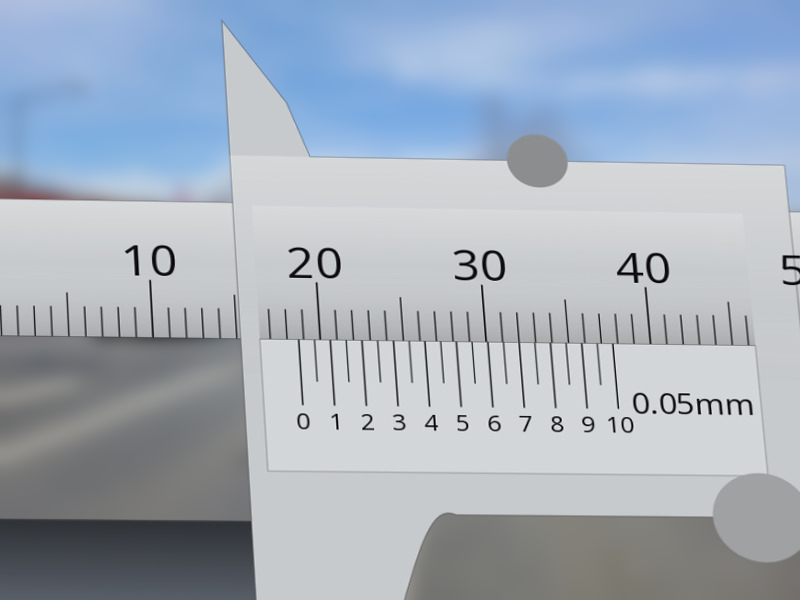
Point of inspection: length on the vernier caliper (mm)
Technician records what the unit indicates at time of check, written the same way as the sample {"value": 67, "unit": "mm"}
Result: {"value": 18.7, "unit": "mm"}
